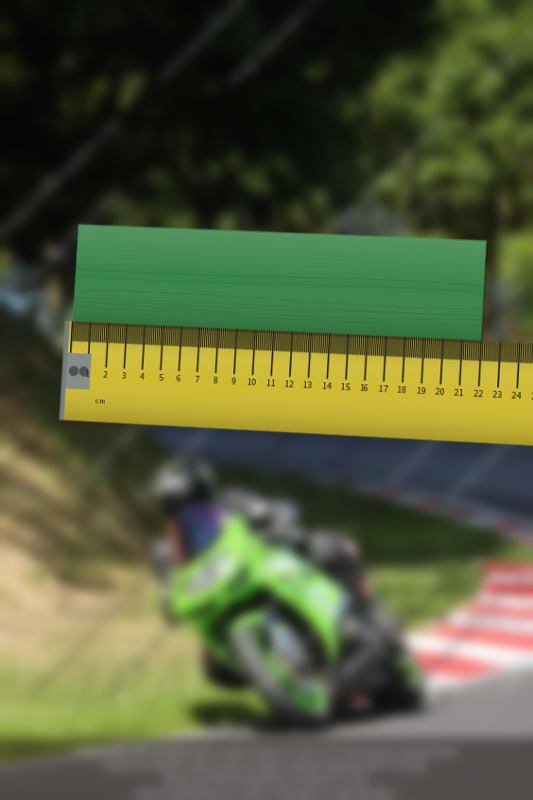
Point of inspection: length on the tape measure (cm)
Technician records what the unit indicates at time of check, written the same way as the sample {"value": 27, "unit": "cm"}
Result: {"value": 22, "unit": "cm"}
